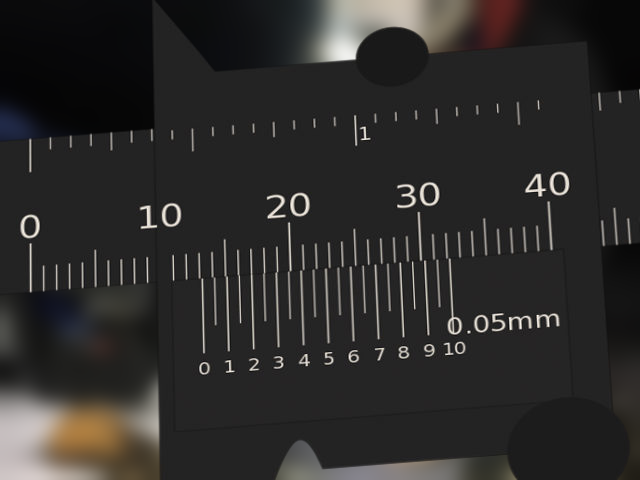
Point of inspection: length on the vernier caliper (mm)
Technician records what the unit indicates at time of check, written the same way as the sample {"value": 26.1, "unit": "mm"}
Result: {"value": 13.2, "unit": "mm"}
